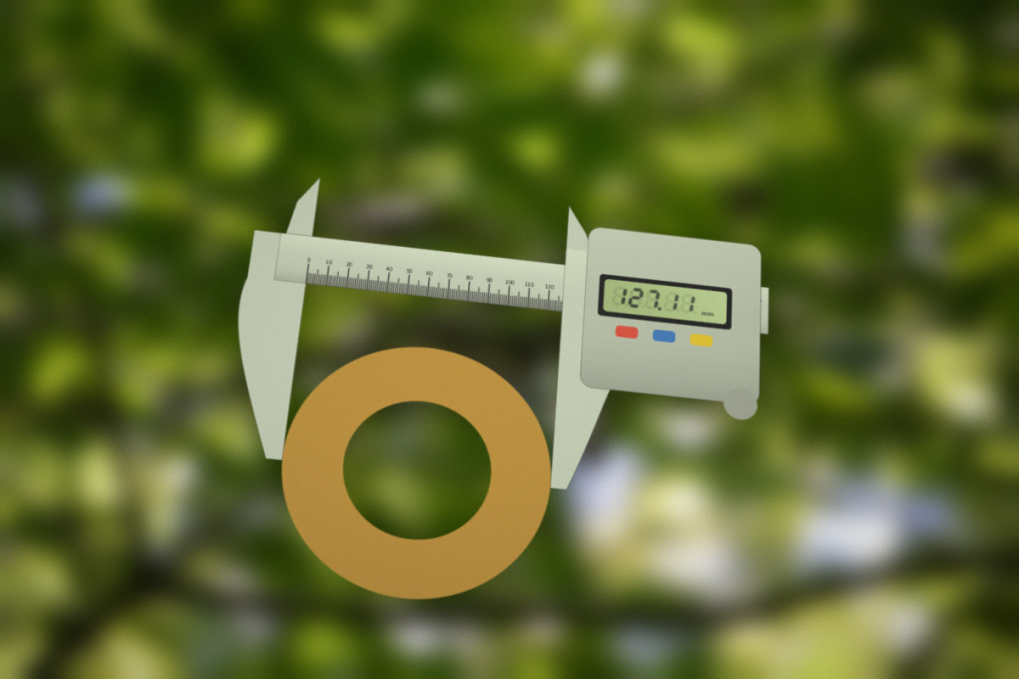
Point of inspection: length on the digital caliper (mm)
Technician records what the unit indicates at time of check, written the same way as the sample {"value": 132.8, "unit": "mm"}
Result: {"value": 127.11, "unit": "mm"}
